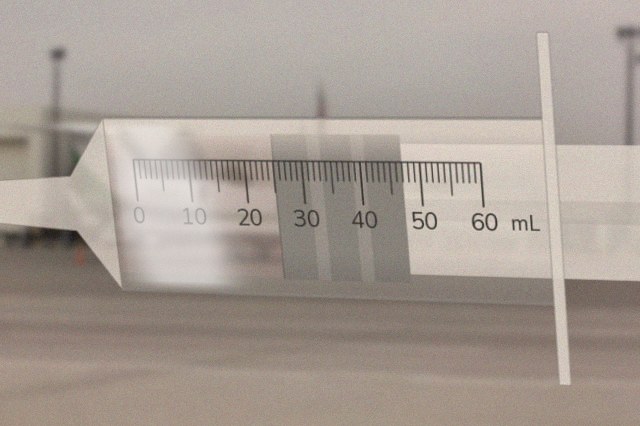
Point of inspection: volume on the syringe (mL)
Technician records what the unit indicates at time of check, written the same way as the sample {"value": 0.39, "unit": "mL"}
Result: {"value": 25, "unit": "mL"}
